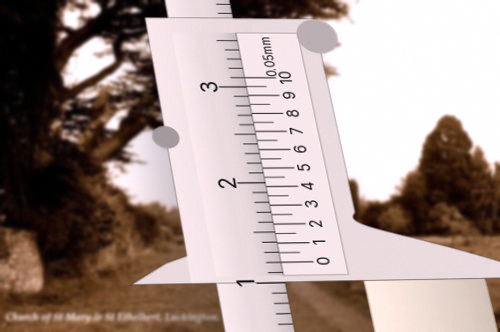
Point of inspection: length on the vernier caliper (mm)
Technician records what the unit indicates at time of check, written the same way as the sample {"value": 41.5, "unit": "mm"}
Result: {"value": 12.0, "unit": "mm"}
